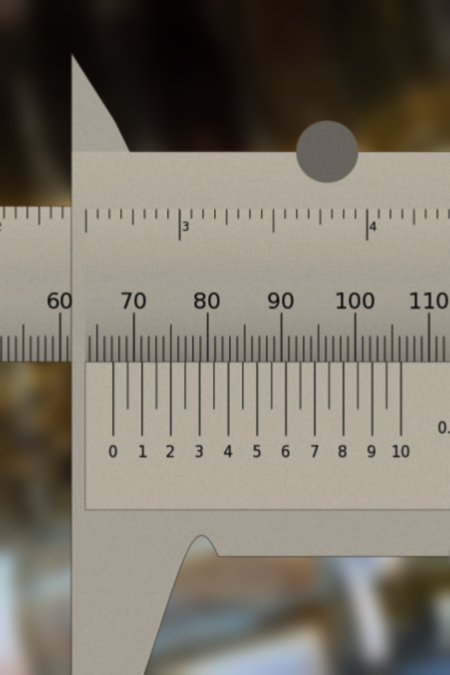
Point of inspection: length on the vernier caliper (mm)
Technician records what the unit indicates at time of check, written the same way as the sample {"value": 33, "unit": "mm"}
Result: {"value": 67.2, "unit": "mm"}
